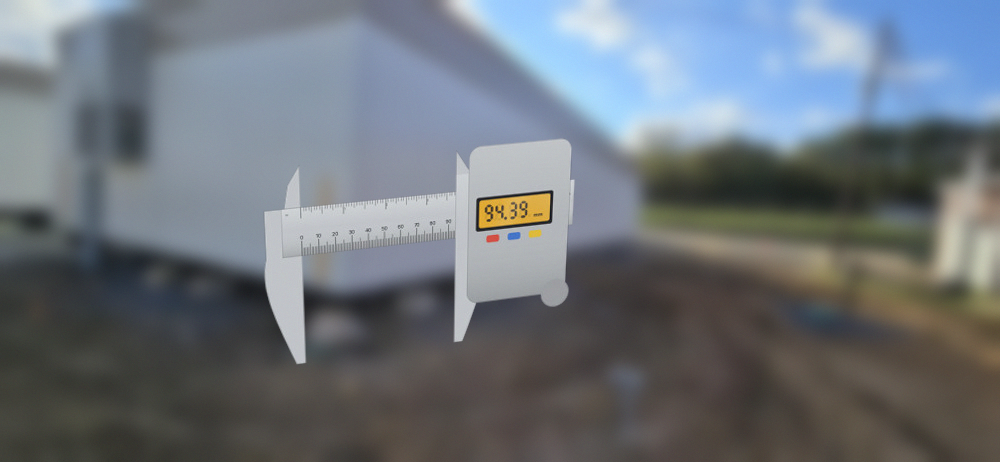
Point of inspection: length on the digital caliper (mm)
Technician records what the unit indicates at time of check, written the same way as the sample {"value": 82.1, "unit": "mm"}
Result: {"value": 94.39, "unit": "mm"}
